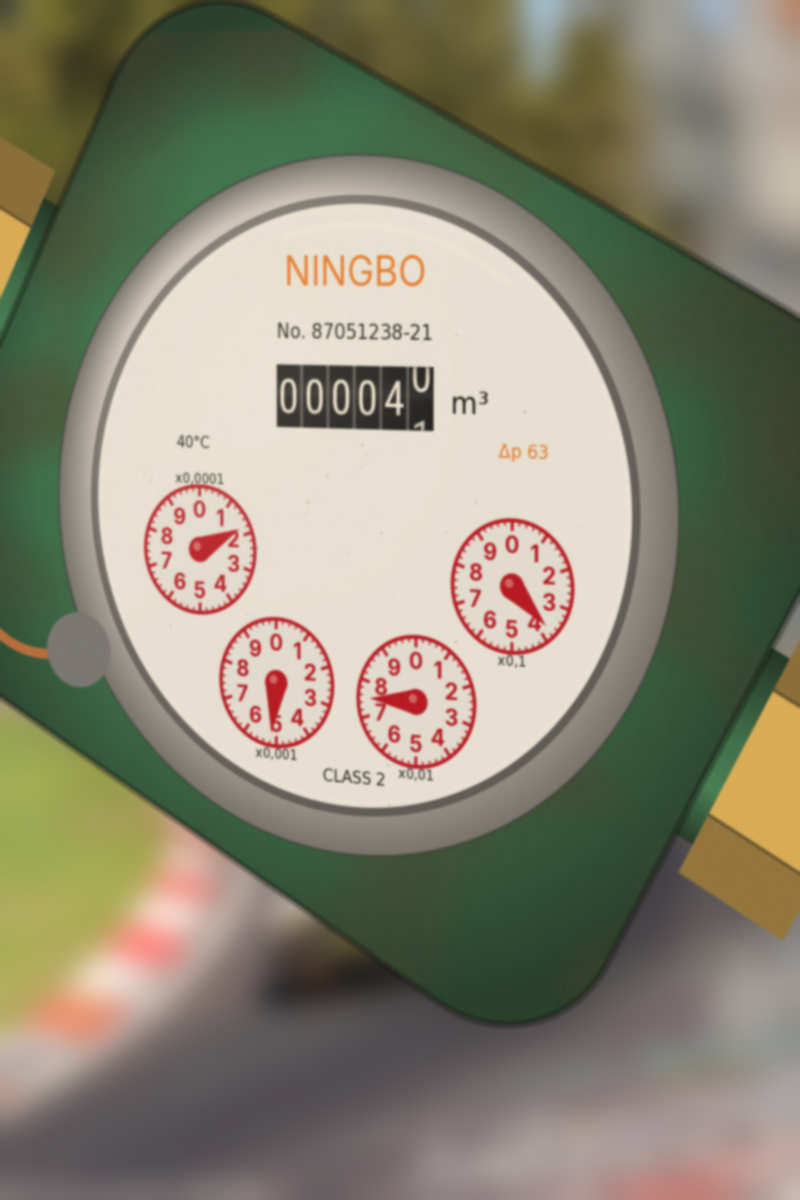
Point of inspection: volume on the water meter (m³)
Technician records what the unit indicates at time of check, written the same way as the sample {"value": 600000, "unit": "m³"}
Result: {"value": 40.3751, "unit": "m³"}
